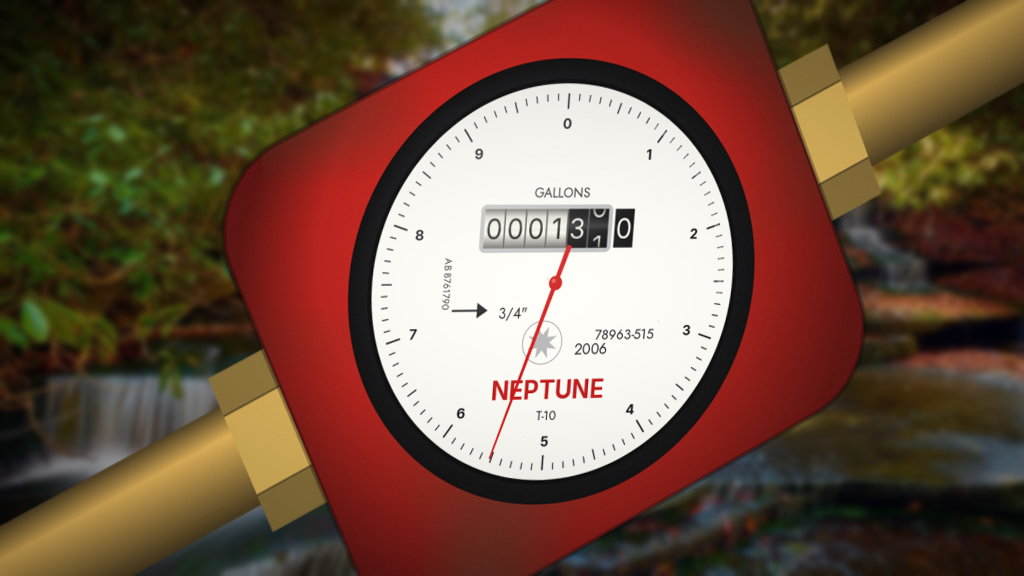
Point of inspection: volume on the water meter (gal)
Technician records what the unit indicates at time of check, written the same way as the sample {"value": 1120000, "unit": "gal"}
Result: {"value": 1305.5, "unit": "gal"}
